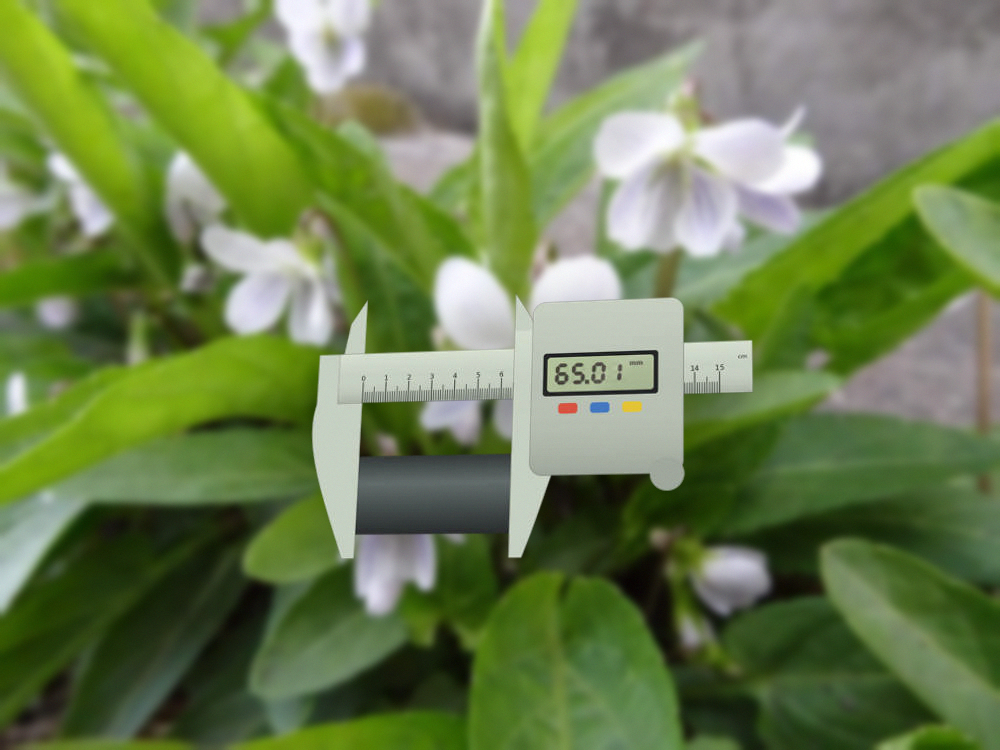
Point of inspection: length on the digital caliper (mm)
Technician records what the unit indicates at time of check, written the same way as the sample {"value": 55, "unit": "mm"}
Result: {"value": 65.01, "unit": "mm"}
